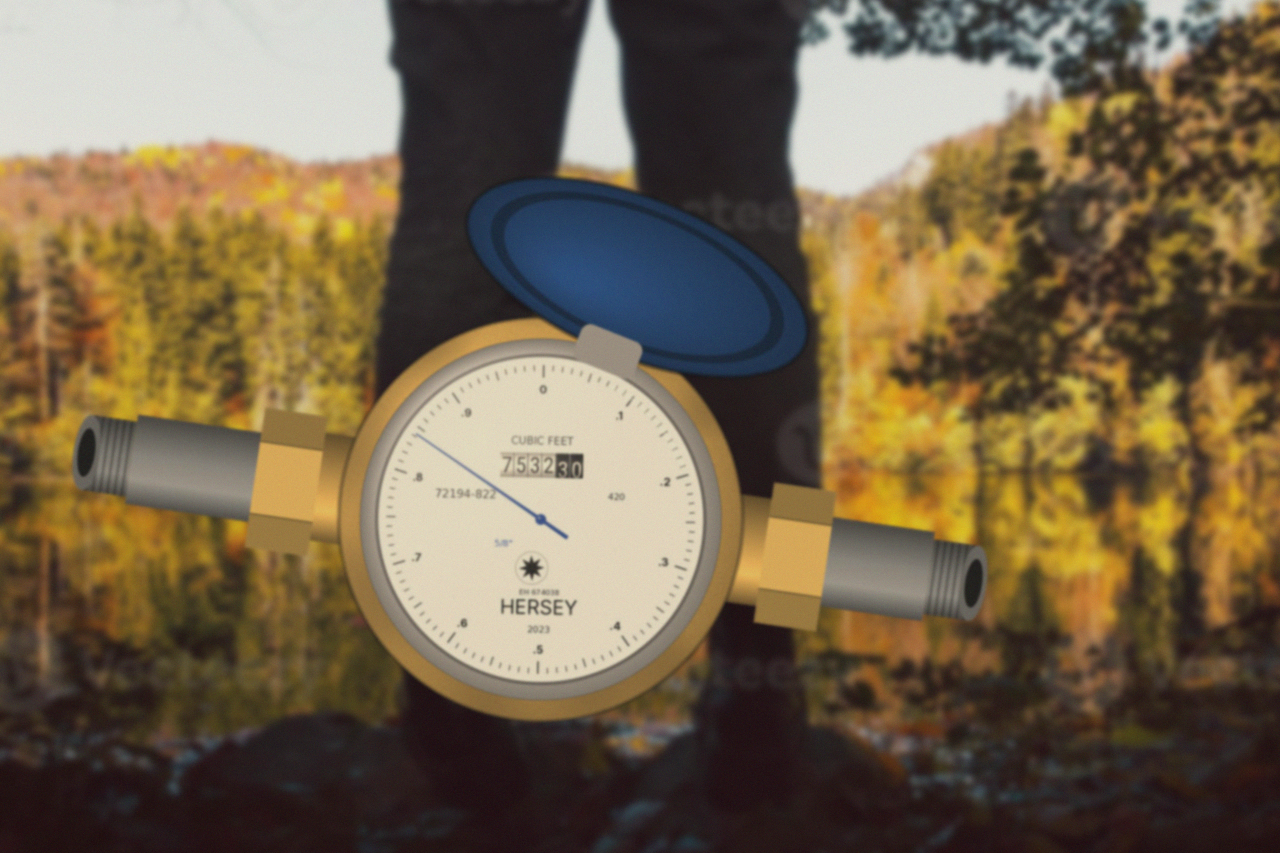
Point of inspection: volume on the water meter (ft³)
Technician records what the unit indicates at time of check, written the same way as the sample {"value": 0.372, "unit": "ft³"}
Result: {"value": 753229.84, "unit": "ft³"}
